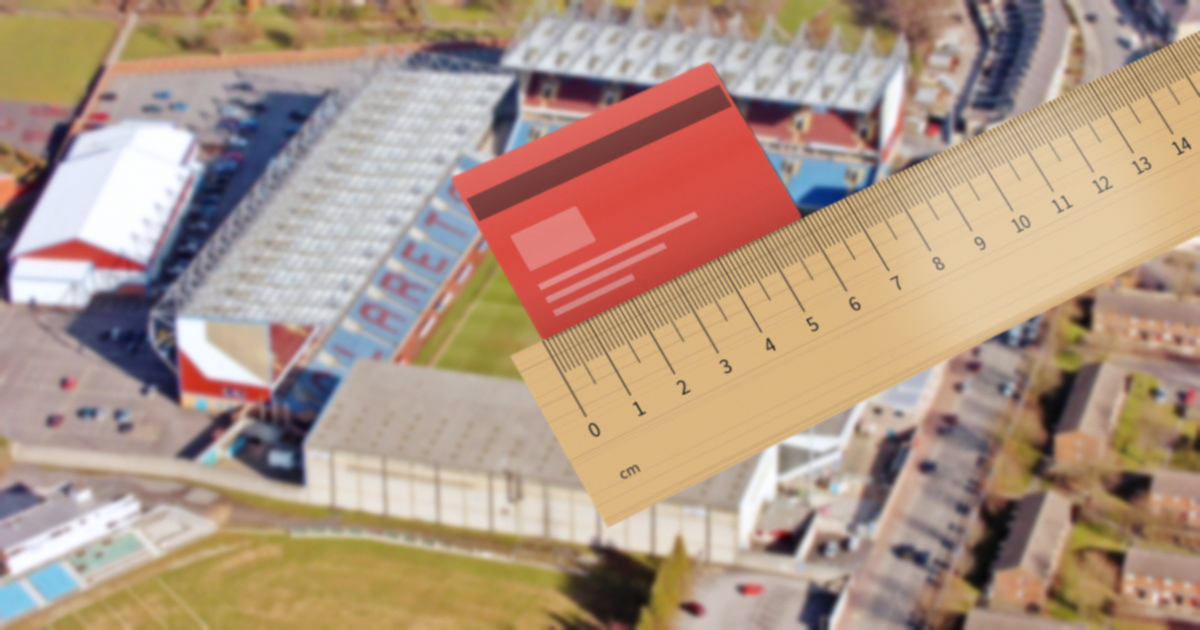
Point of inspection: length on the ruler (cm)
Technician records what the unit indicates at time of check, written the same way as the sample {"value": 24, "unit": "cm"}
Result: {"value": 6, "unit": "cm"}
